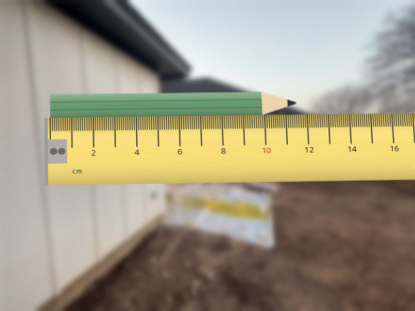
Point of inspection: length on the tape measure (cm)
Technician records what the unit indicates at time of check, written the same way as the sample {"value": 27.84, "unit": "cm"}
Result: {"value": 11.5, "unit": "cm"}
